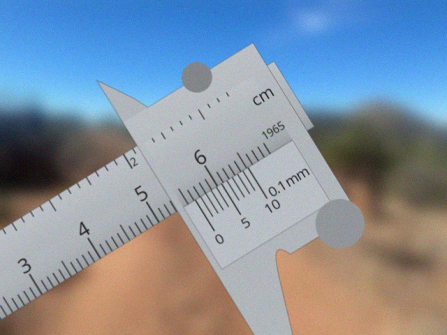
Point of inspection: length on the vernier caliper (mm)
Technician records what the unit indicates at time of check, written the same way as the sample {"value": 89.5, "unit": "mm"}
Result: {"value": 56.2, "unit": "mm"}
